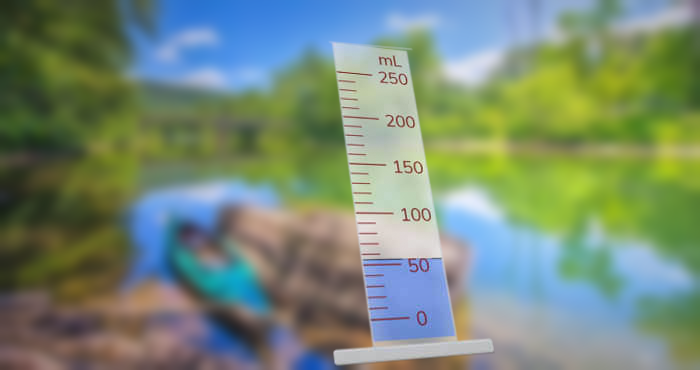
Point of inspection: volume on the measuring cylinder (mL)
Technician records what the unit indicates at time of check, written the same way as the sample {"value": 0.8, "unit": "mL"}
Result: {"value": 55, "unit": "mL"}
